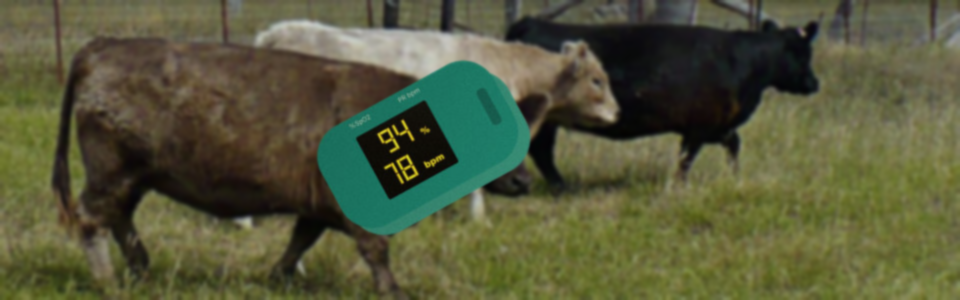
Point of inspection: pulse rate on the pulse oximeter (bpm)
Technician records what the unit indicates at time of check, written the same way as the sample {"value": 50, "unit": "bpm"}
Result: {"value": 78, "unit": "bpm"}
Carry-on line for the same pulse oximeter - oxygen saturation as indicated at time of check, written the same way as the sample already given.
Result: {"value": 94, "unit": "%"}
